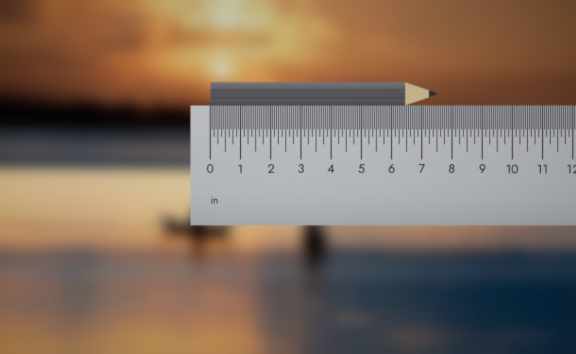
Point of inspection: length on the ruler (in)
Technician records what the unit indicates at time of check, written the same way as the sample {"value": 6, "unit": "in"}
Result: {"value": 7.5, "unit": "in"}
